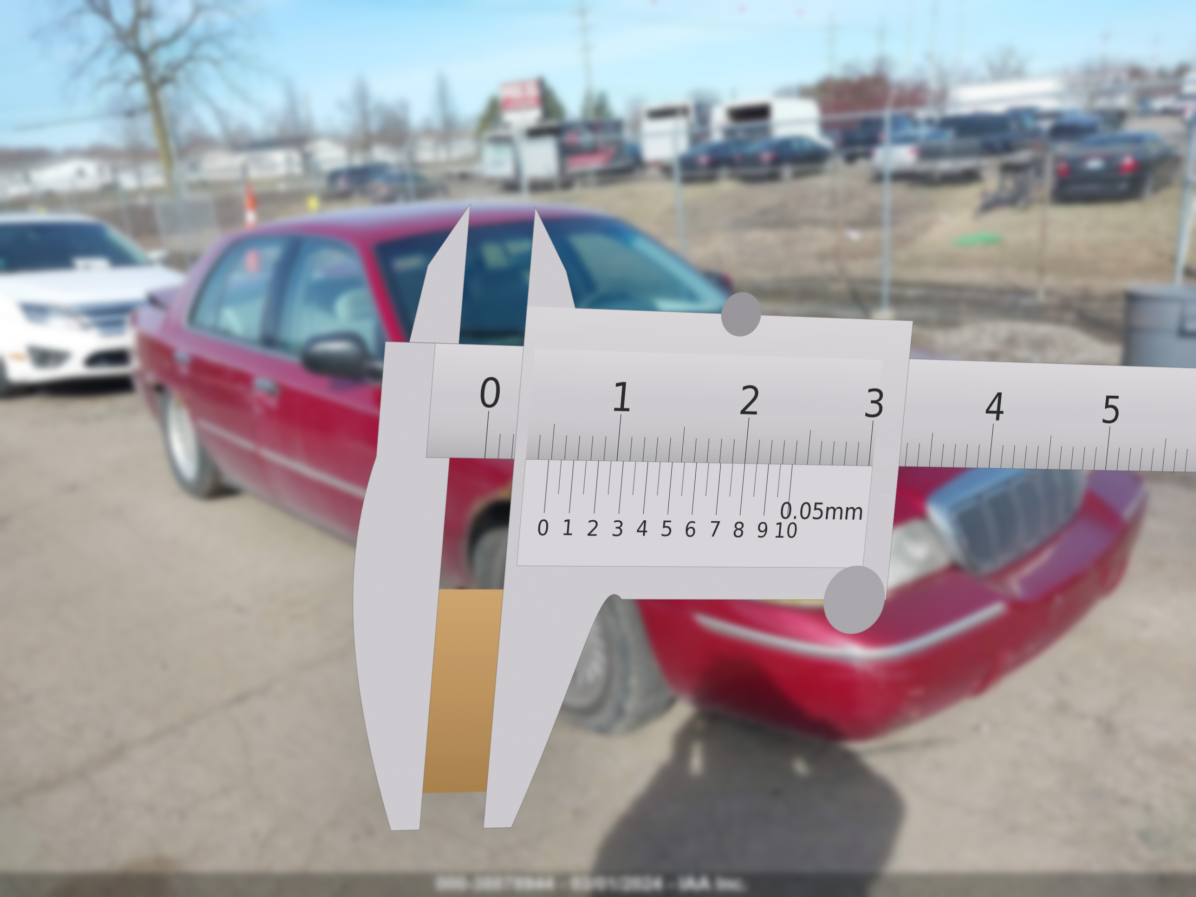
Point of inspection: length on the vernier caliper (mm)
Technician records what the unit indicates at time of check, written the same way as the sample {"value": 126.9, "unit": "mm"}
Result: {"value": 4.8, "unit": "mm"}
